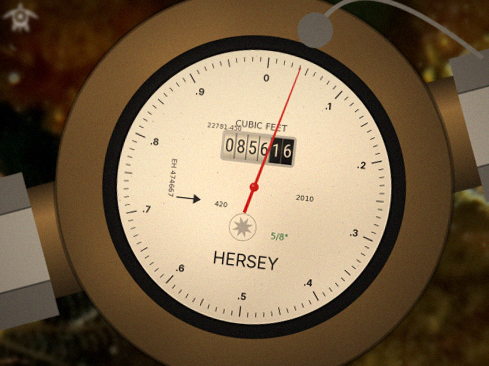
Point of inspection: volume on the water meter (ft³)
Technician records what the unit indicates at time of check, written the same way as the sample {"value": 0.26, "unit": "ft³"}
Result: {"value": 85616.04, "unit": "ft³"}
